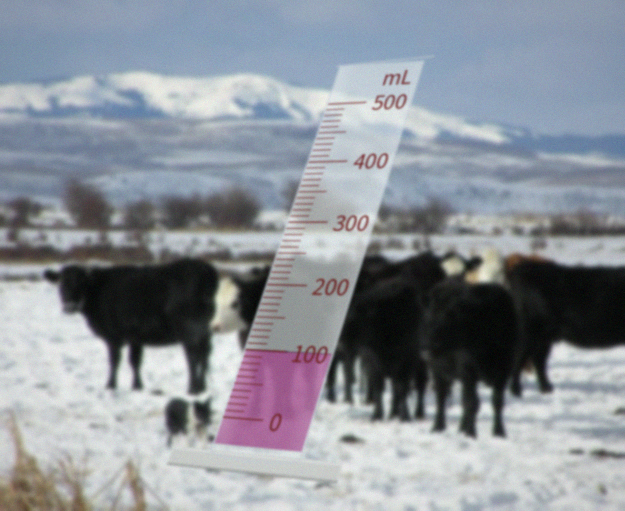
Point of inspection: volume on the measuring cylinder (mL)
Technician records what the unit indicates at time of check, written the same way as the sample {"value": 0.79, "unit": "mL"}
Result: {"value": 100, "unit": "mL"}
